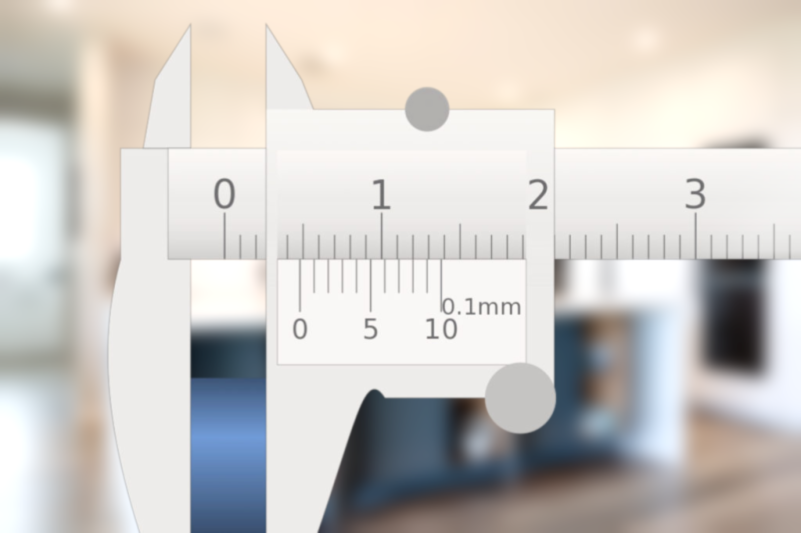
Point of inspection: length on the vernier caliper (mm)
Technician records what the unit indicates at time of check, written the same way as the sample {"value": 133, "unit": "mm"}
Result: {"value": 4.8, "unit": "mm"}
